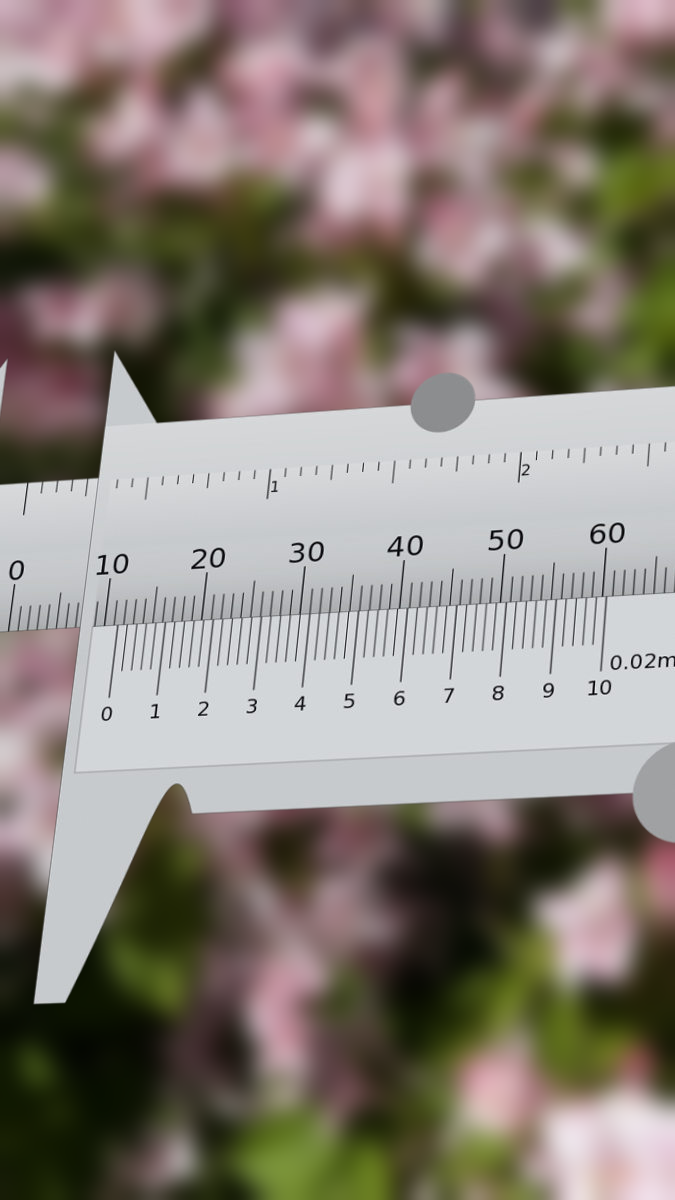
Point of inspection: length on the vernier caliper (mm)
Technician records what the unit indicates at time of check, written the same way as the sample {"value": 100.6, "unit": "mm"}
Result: {"value": 11.4, "unit": "mm"}
